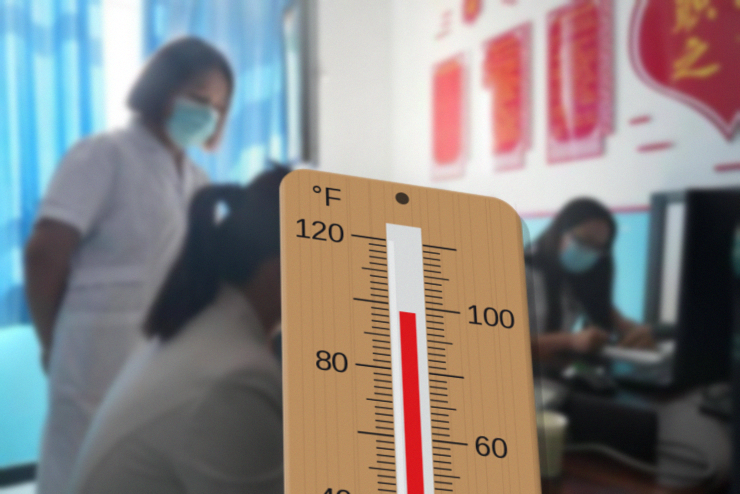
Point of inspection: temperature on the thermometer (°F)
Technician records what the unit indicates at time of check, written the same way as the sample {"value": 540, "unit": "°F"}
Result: {"value": 98, "unit": "°F"}
